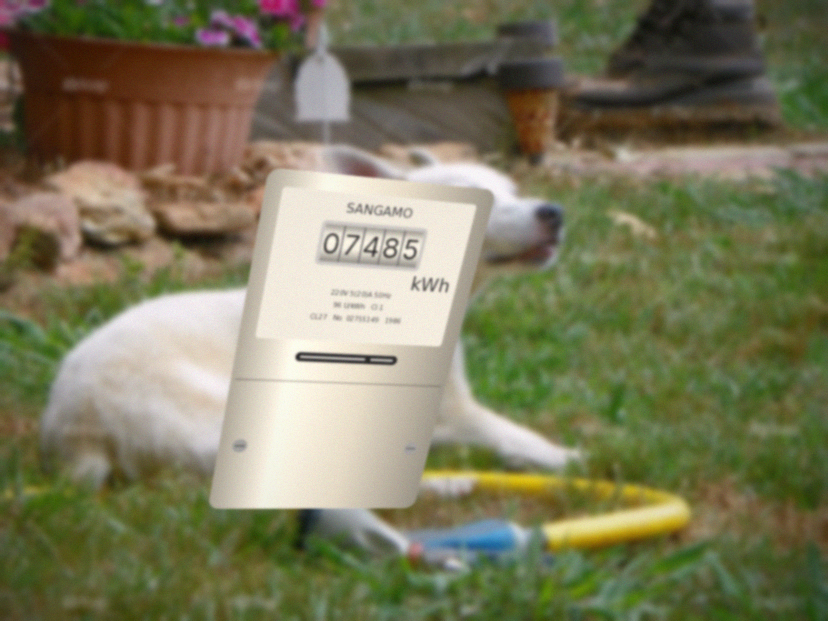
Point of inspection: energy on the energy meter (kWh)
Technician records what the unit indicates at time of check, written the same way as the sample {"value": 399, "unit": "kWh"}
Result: {"value": 7485, "unit": "kWh"}
